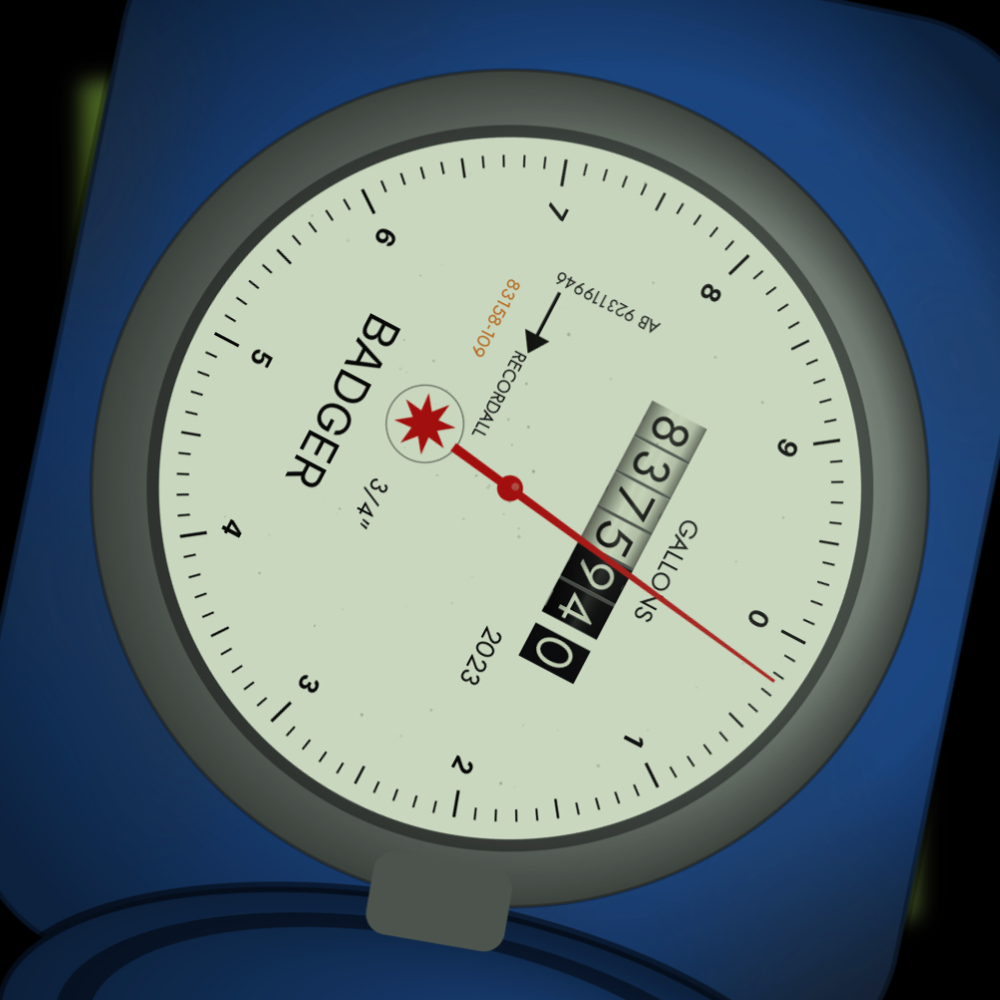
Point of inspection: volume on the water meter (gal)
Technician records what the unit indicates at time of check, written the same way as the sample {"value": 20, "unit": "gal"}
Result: {"value": 8375940.2, "unit": "gal"}
